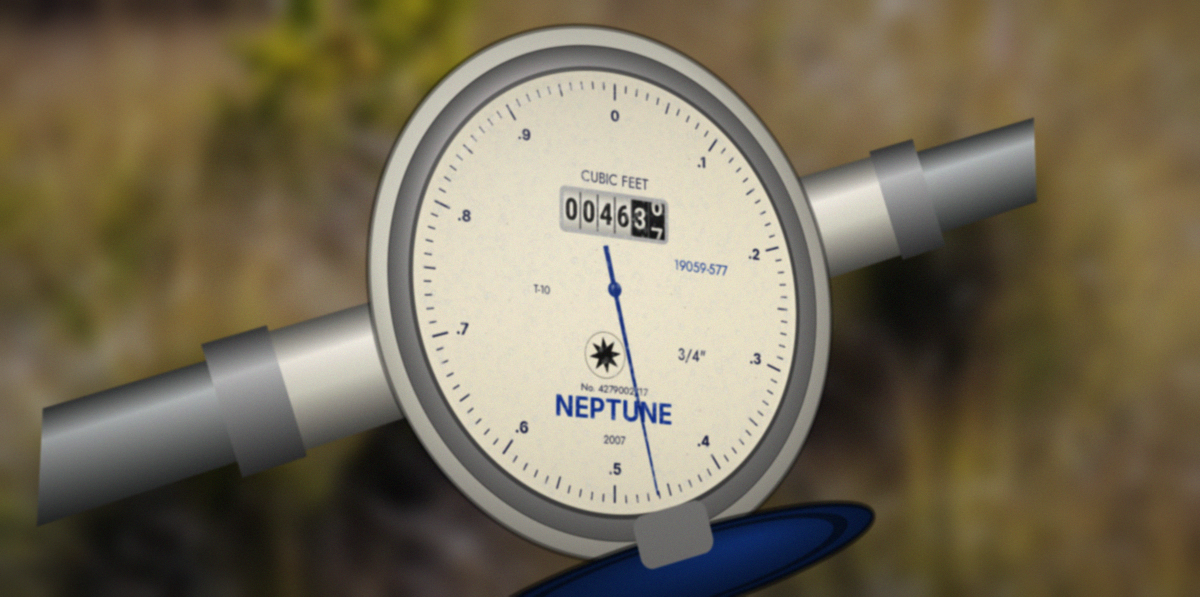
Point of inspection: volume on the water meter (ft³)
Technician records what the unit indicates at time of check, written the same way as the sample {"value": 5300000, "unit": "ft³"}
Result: {"value": 4636.46, "unit": "ft³"}
